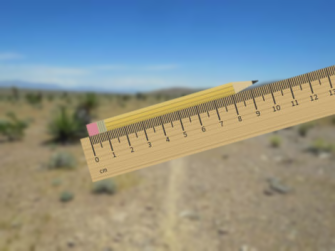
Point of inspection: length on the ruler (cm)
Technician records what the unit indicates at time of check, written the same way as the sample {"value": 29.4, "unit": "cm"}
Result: {"value": 9.5, "unit": "cm"}
